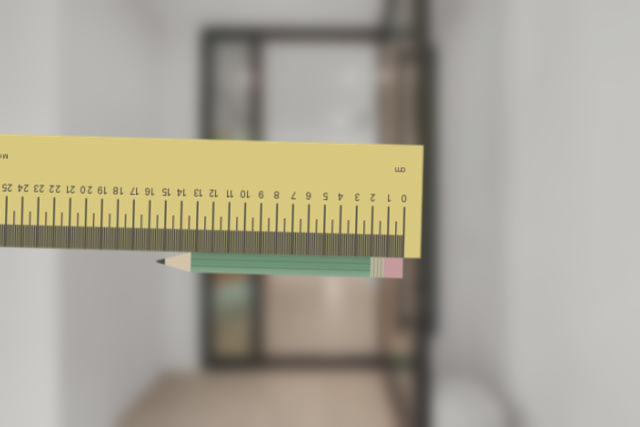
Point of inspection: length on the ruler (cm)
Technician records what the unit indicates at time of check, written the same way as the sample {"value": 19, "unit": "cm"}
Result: {"value": 15.5, "unit": "cm"}
